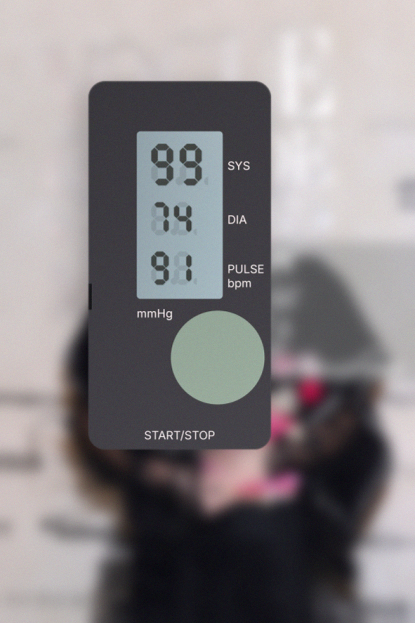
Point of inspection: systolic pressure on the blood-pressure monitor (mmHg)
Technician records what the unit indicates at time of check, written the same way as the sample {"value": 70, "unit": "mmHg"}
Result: {"value": 99, "unit": "mmHg"}
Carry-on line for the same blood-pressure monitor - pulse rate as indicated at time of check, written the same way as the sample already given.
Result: {"value": 91, "unit": "bpm"}
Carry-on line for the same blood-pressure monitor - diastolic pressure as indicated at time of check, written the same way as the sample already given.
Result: {"value": 74, "unit": "mmHg"}
